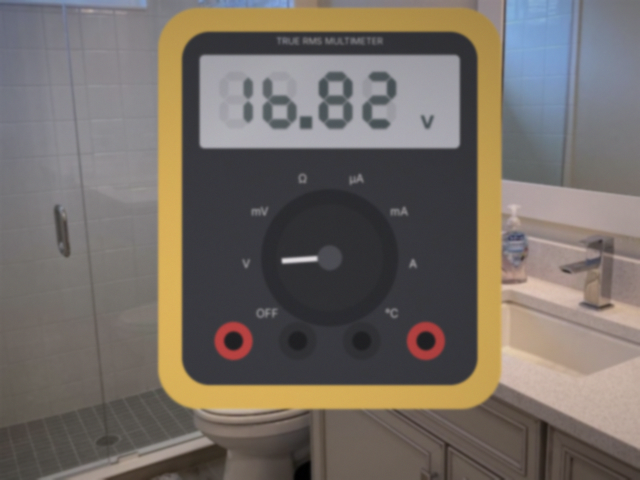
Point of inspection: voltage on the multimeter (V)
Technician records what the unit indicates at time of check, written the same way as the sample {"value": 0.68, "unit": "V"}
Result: {"value": 16.82, "unit": "V"}
